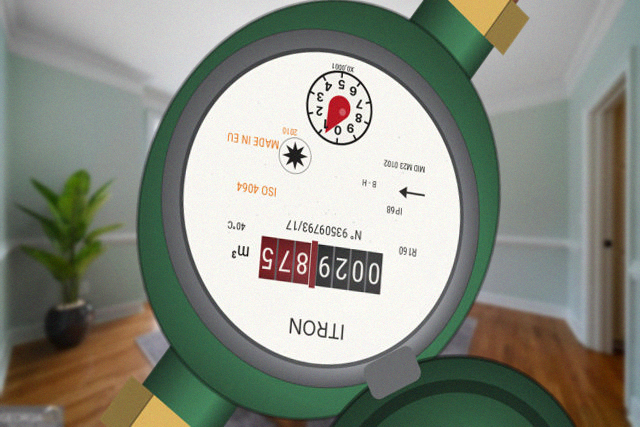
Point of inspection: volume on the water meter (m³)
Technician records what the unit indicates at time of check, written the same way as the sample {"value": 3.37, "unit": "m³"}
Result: {"value": 29.8750, "unit": "m³"}
